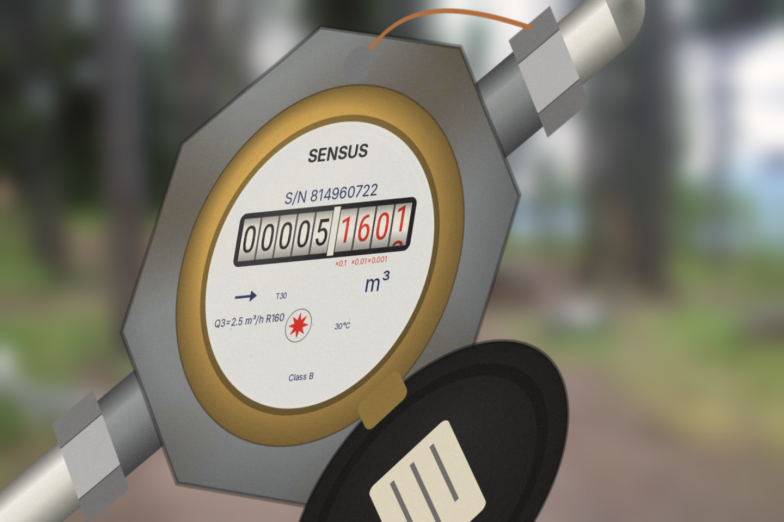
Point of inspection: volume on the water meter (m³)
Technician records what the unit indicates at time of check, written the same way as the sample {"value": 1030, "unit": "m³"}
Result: {"value": 5.1601, "unit": "m³"}
